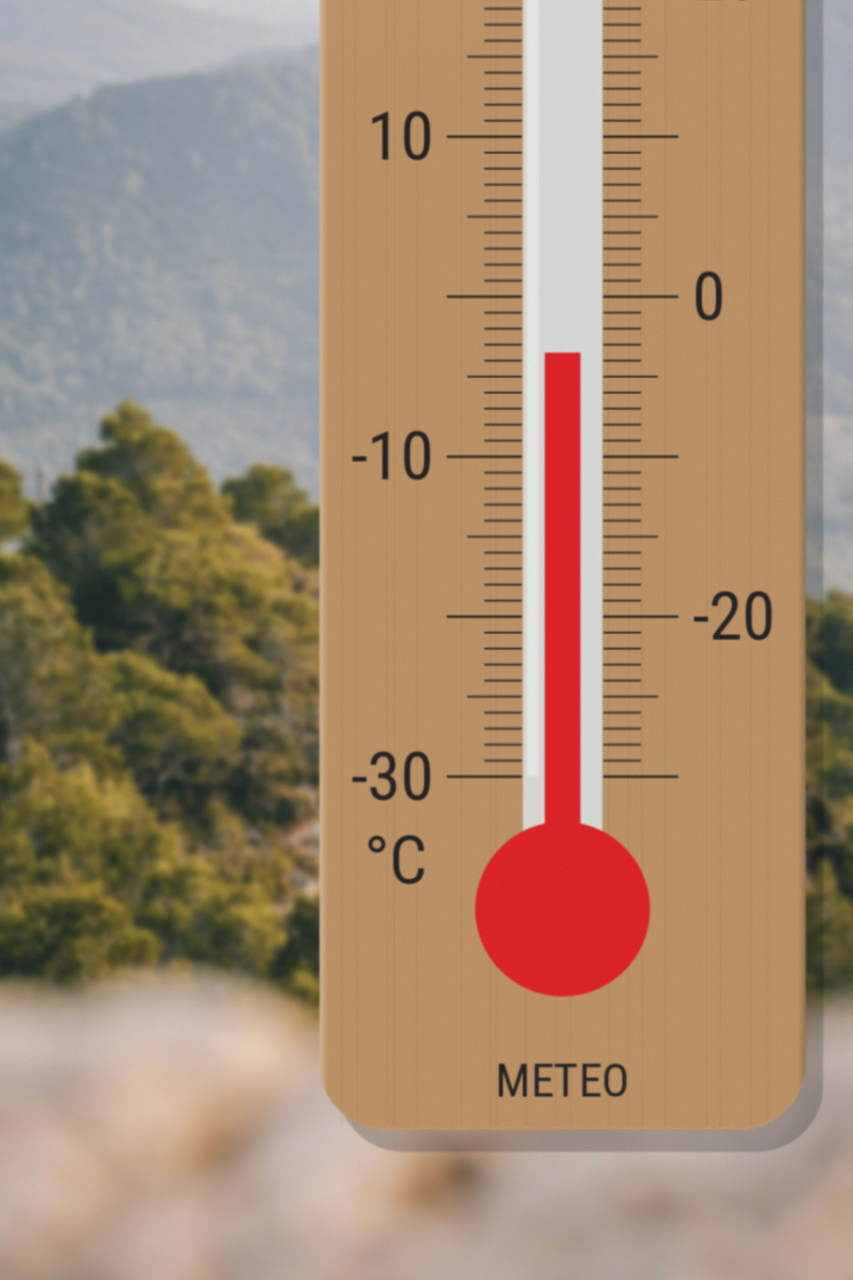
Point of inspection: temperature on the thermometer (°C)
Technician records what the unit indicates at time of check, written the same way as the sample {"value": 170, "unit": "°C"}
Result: {"value": -3.5, "unit": "°C"}
